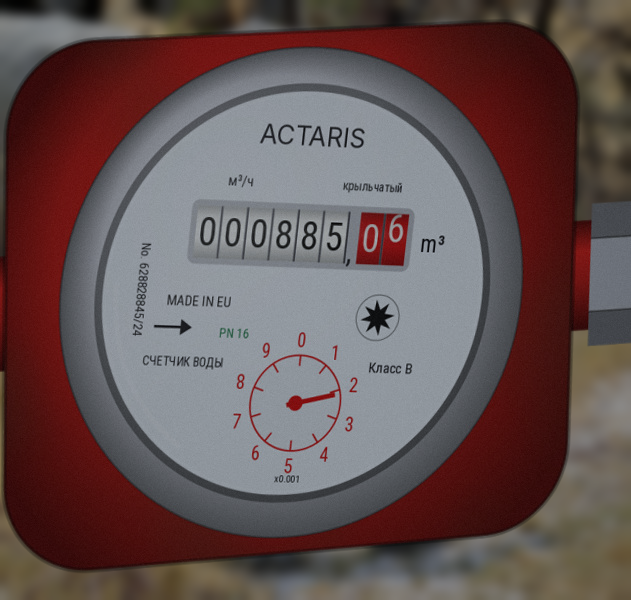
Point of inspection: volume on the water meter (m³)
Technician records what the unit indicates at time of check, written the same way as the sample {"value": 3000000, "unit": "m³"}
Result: {"value": 885.062, "unit": "m³"}
